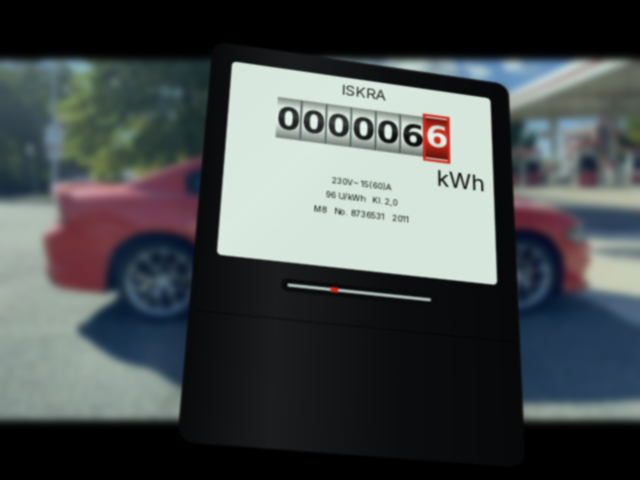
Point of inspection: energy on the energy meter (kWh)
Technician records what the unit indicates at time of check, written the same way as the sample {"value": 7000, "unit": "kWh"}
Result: {"value": 6.6, "unit": "kWh"}
